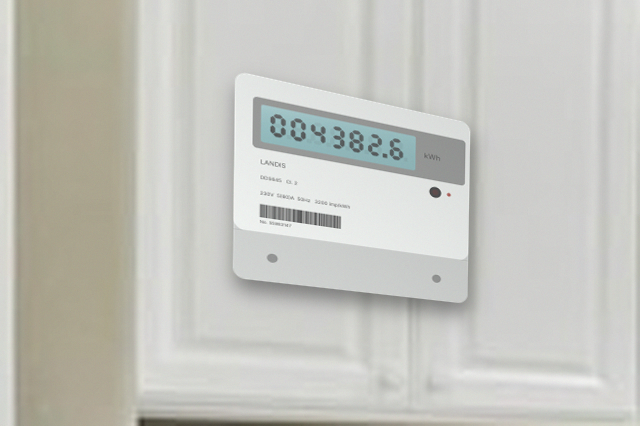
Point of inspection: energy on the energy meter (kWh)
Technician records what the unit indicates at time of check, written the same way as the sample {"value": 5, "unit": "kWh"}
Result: {"value": 4382.6, "unit": "kWh"}
